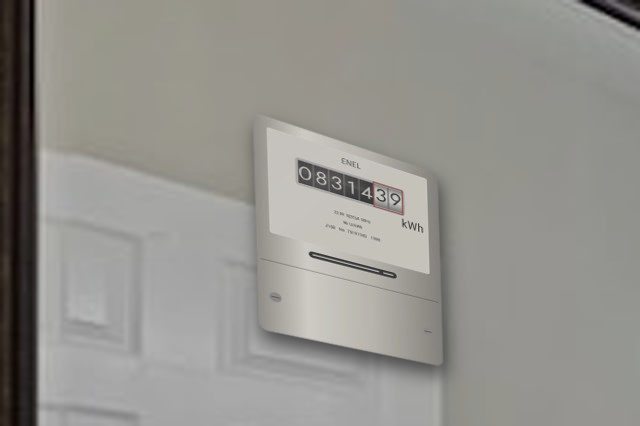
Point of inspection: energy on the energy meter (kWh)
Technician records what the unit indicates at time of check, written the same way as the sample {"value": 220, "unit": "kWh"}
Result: {"value": 8314.39, "unit": "kWh"}
